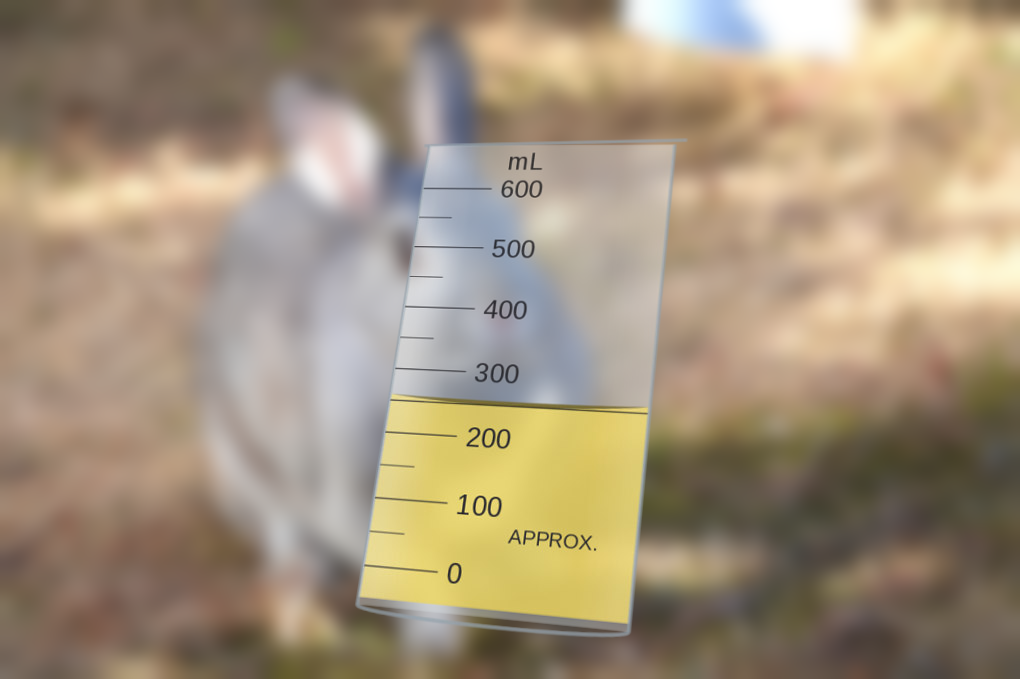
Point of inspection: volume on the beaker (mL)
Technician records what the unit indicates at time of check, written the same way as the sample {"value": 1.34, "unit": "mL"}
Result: {"value": 250, "unit": "mL"}
